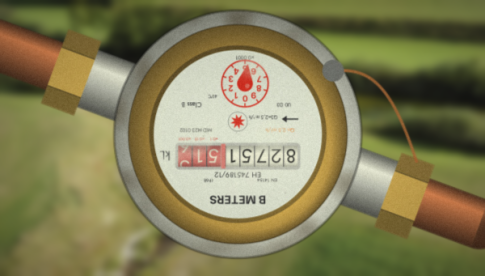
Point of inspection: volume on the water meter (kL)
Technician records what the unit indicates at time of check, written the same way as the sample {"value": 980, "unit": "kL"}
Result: {"value": 82751.5155, "unit": "kL"}
